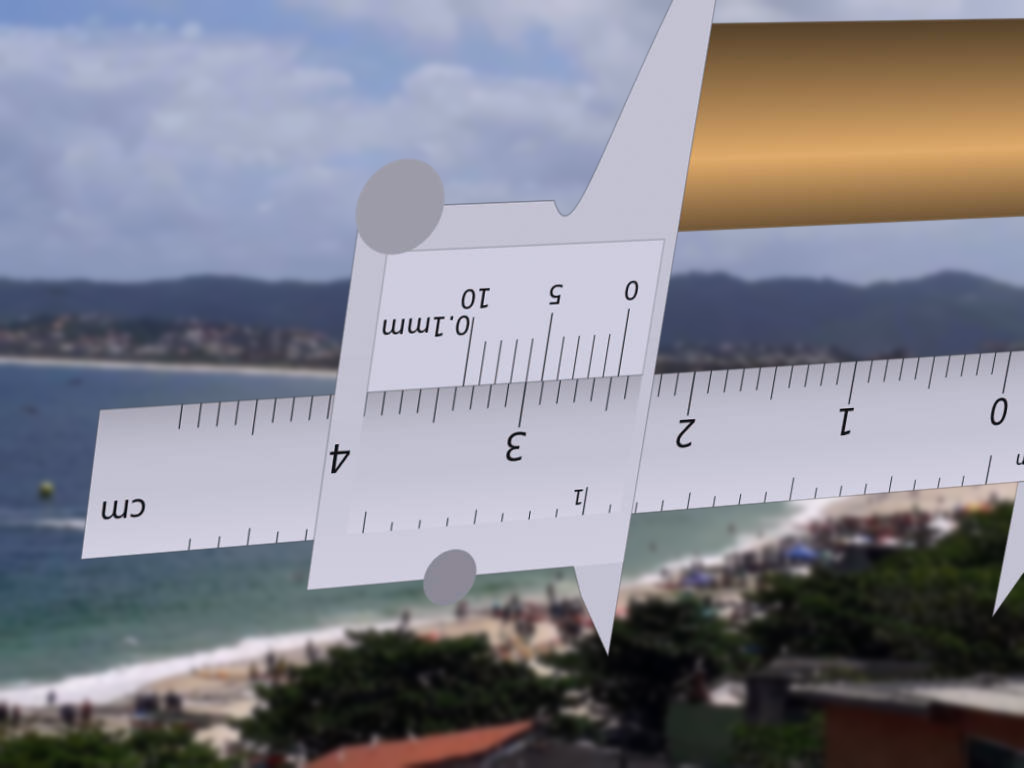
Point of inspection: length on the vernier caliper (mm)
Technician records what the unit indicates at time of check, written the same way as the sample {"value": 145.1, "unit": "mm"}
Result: {"value": 24.6, "unit": "mm"}
